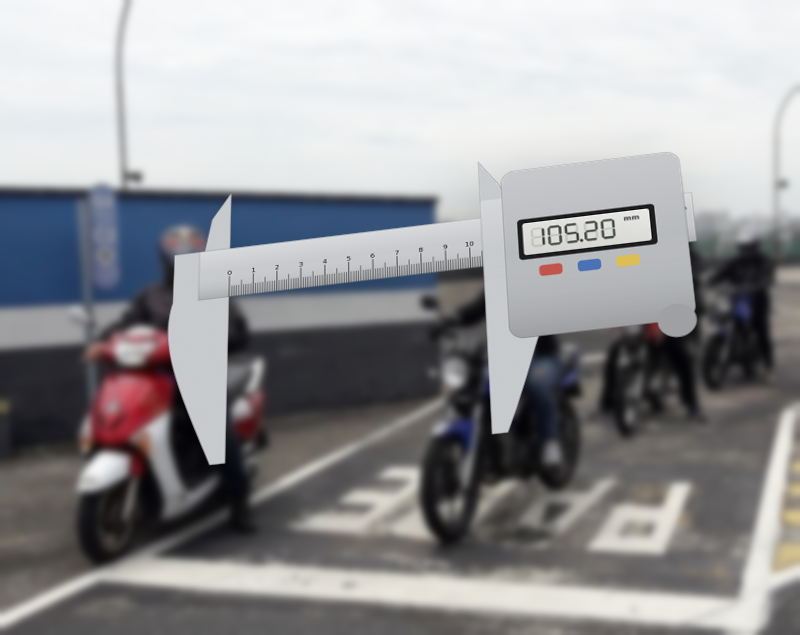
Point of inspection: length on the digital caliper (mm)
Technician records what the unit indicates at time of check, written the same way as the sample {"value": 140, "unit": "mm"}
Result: {"value": 105.20, "unit": "mm"}
